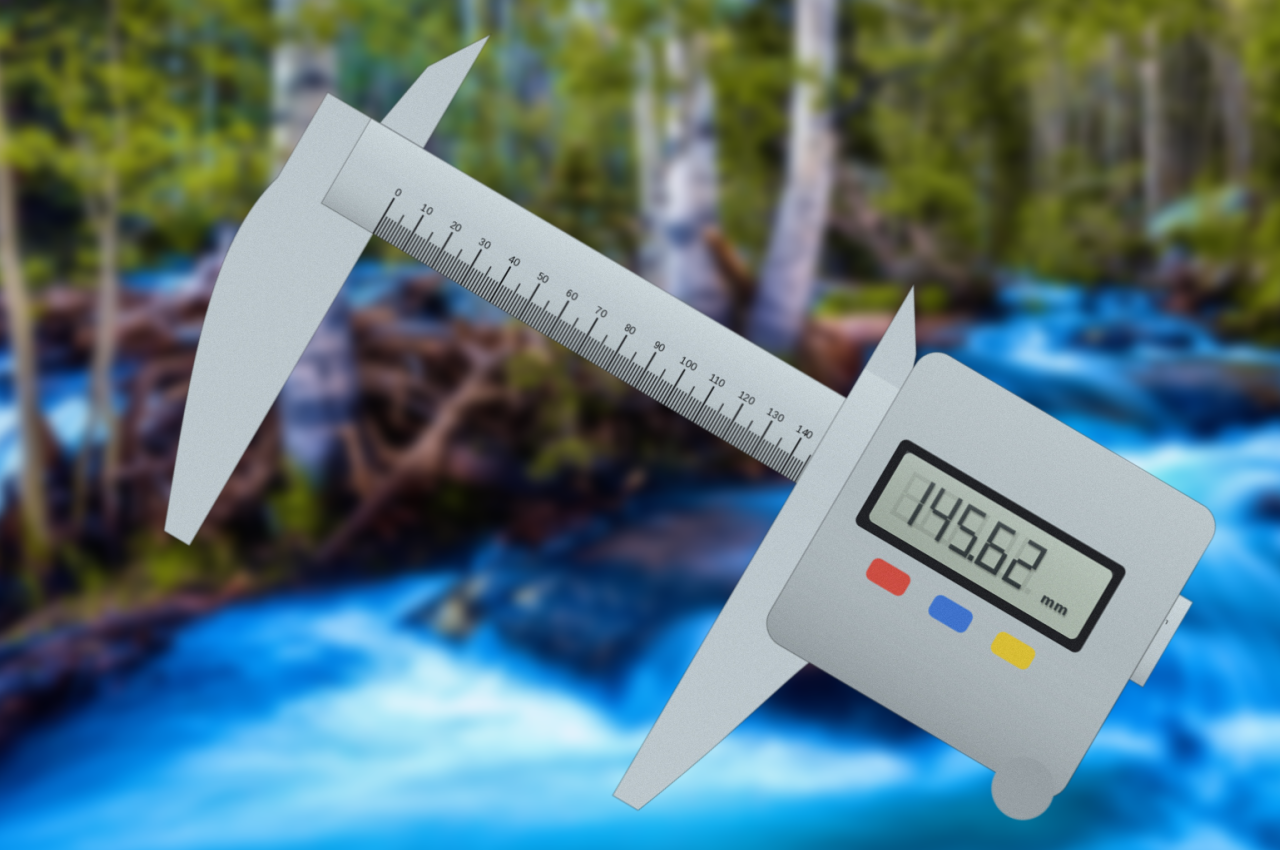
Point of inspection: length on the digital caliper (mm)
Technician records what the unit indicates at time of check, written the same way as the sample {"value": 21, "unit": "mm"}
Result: {"value": 145.62, "unit": "mm"}
